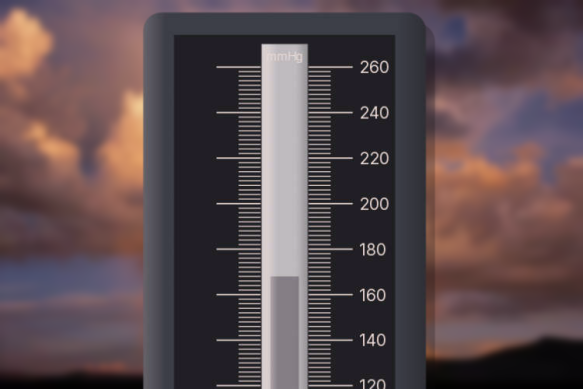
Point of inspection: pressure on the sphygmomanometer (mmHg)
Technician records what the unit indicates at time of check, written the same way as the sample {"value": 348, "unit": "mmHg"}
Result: {"value": 168, "unit": "mmHg"}
